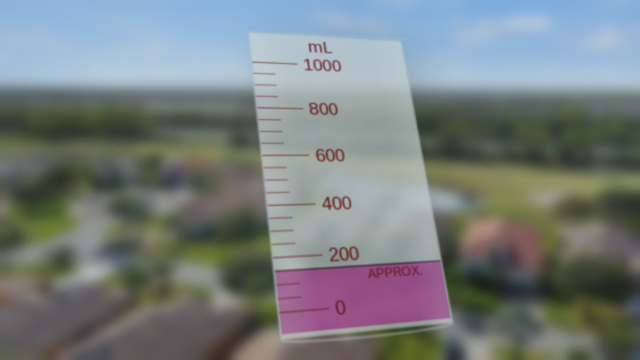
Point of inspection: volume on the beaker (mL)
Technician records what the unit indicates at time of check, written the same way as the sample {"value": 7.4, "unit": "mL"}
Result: {"value": 150, "unit": "mL"}
